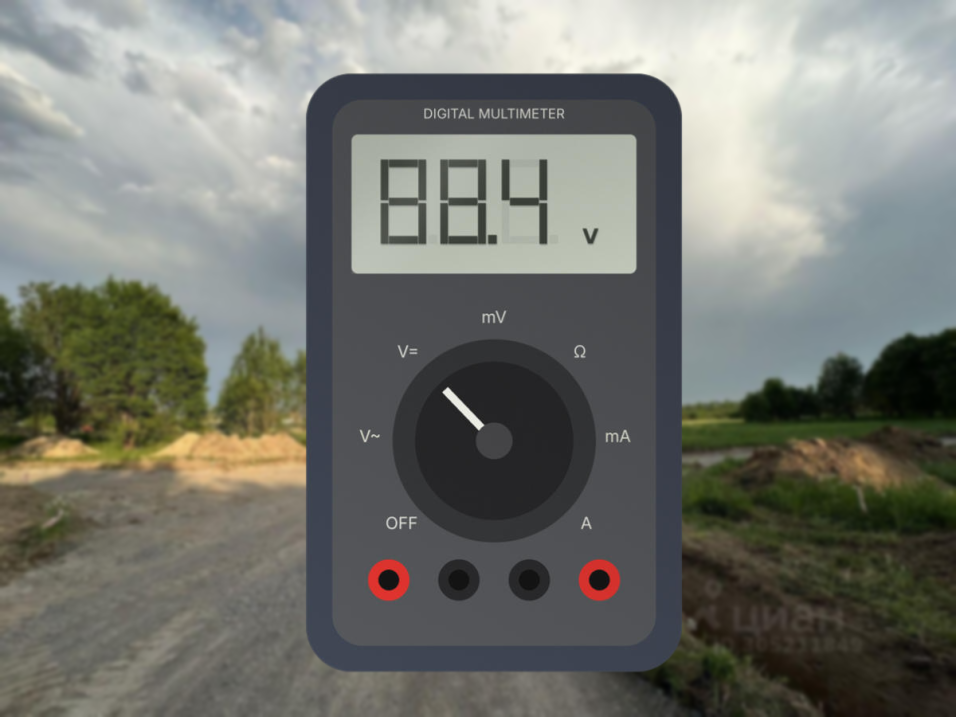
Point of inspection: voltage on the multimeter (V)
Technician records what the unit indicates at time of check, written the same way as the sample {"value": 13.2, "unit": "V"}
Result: {"value": 88.4, "unit": "V"}
